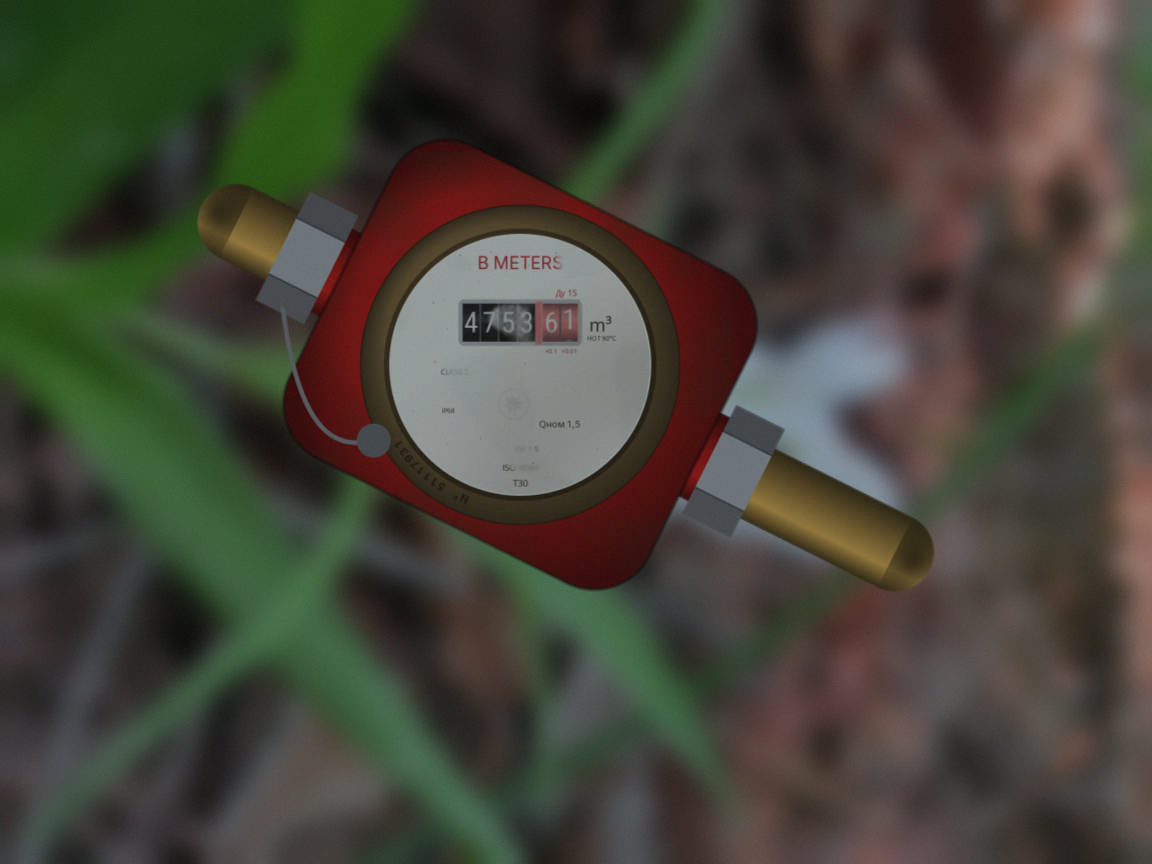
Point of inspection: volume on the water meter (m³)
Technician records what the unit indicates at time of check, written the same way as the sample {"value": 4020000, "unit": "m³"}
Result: {"value": 4753.61, "unit": "m³"}
